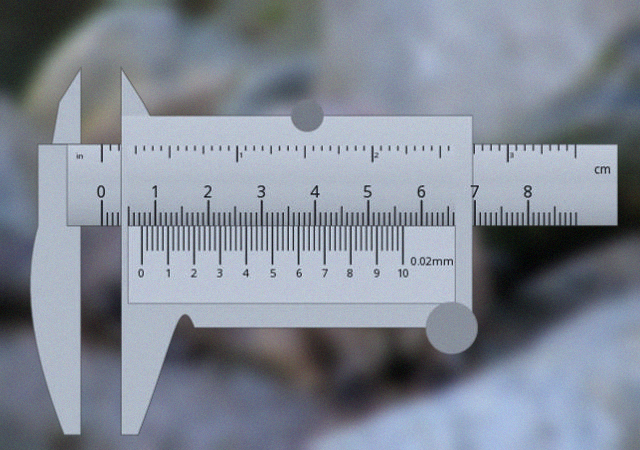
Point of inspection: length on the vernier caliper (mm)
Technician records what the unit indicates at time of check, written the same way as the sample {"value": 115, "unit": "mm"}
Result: {"value": 7.5, "unit": "mm"}
